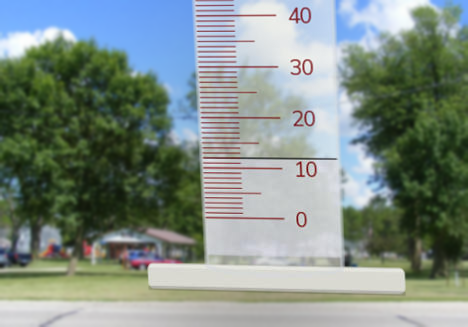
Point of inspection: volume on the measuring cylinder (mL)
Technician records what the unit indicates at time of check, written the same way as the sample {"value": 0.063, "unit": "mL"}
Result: {"value": 12, "unit": "mL"}
